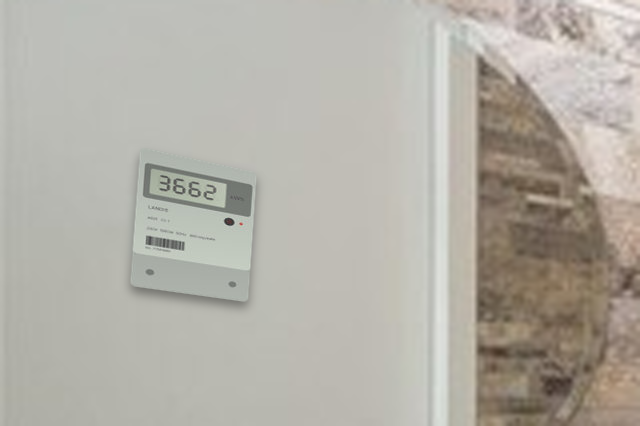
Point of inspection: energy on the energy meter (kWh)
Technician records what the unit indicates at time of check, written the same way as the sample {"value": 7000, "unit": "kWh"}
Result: {"value": 3662, "unit": "kWh"}
